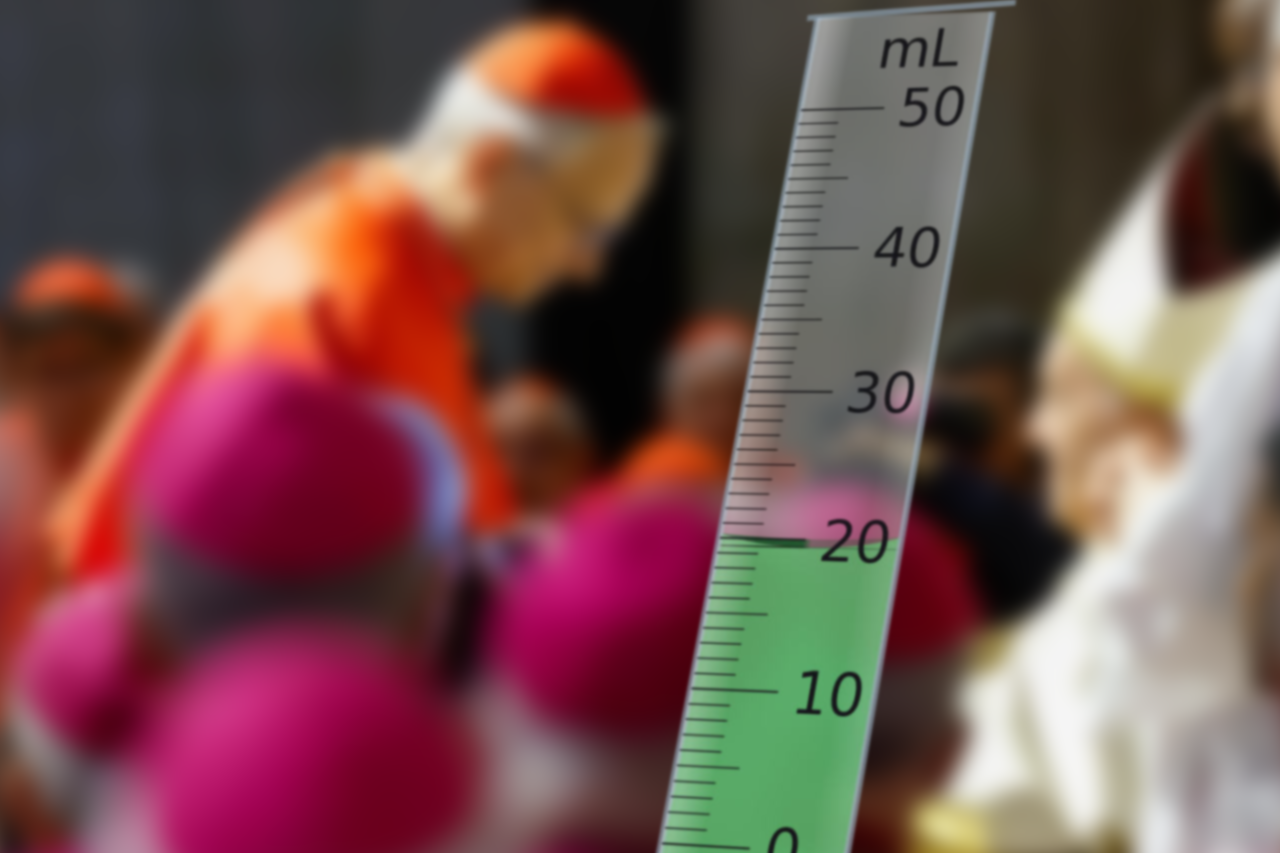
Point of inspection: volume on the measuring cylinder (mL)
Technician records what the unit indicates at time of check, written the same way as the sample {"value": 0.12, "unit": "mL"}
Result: {"value": 19.5, "unit": "mL"}
